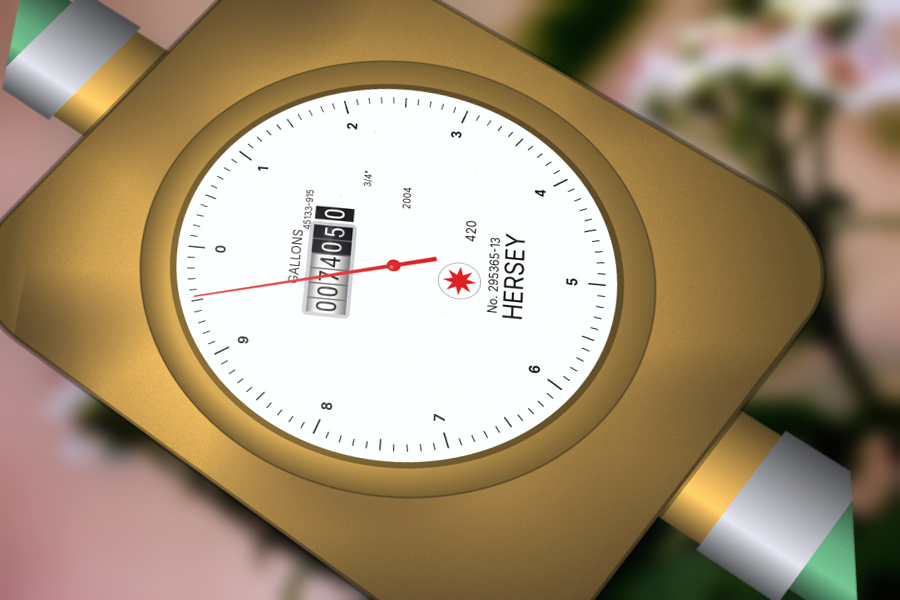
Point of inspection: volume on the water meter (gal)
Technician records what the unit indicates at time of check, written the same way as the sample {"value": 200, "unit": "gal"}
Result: {"value": 74049.5, "unit": "gal"}
